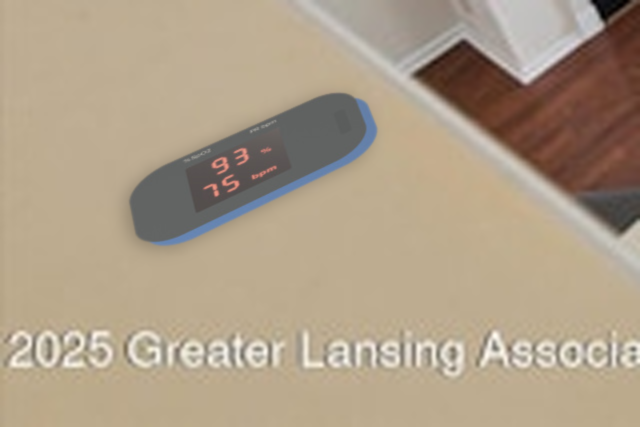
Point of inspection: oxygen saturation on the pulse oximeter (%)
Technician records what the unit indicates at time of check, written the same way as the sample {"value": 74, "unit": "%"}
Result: {"value": 93, "unit": "%"}
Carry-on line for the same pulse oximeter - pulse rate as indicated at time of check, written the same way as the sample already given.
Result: {"value": 75, "unit": "bpm"}
